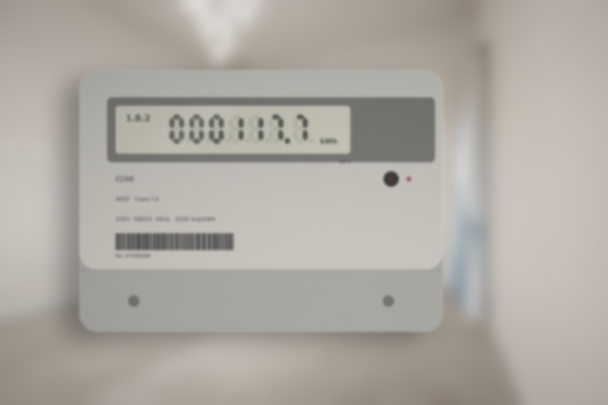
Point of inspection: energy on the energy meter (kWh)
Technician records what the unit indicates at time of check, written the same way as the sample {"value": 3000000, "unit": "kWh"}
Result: {"value": 117.7, "unit": "kWh"}
